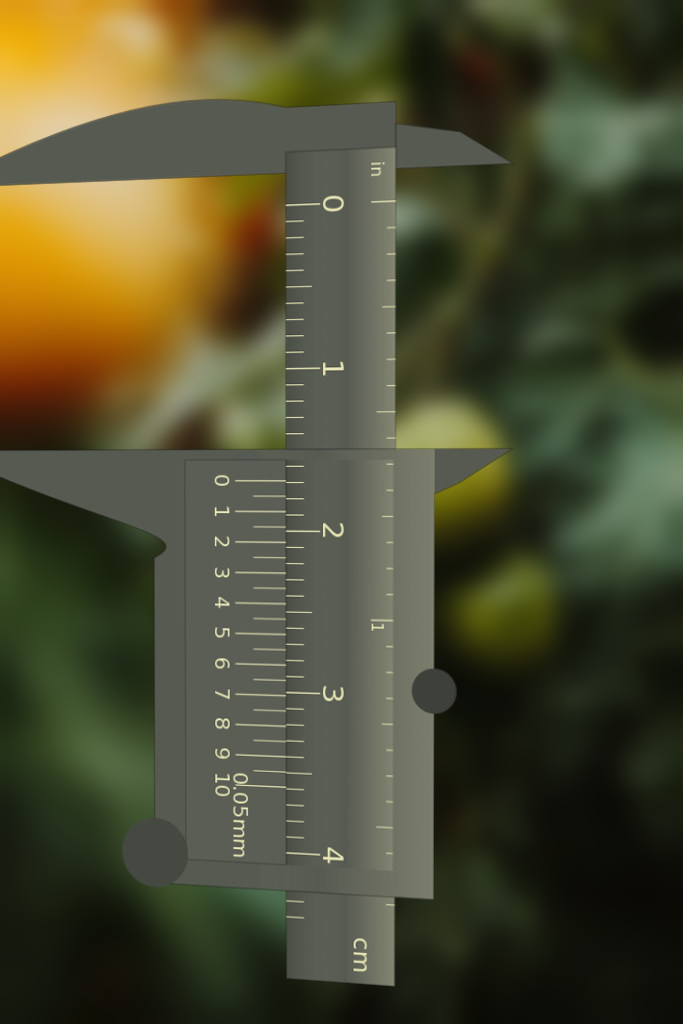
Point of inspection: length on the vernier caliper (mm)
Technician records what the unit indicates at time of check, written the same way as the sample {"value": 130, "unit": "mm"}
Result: {"value": 16.9, "unit": "mm"}
